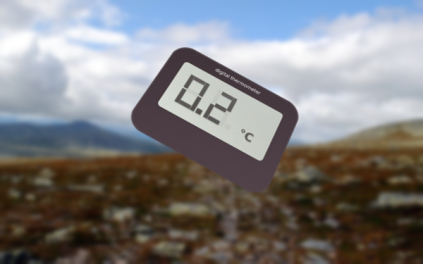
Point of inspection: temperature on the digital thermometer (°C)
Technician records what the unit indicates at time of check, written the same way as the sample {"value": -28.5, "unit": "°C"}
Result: {"value": 0.2, "unit": "°C"}
